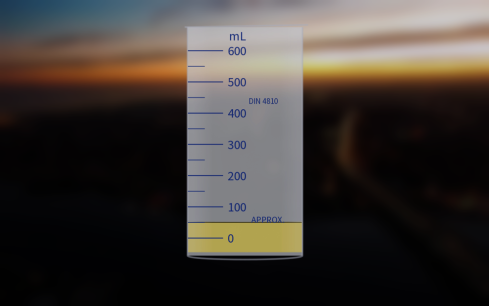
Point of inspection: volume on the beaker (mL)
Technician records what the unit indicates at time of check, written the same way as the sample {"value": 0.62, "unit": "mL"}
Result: {"value": 50, "unit": "mL"}
